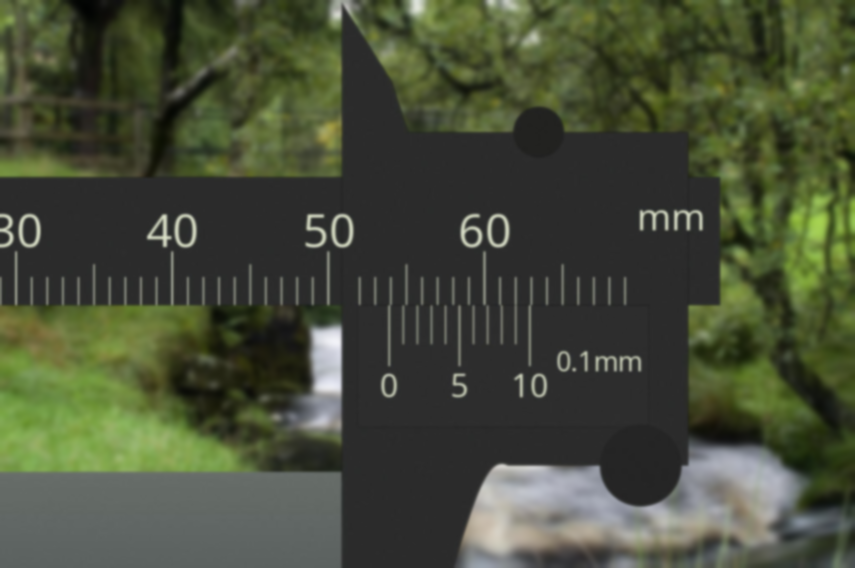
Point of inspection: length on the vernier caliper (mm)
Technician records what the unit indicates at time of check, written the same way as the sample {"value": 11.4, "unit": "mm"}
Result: {"value": 53.9, "unit": "mm"}
